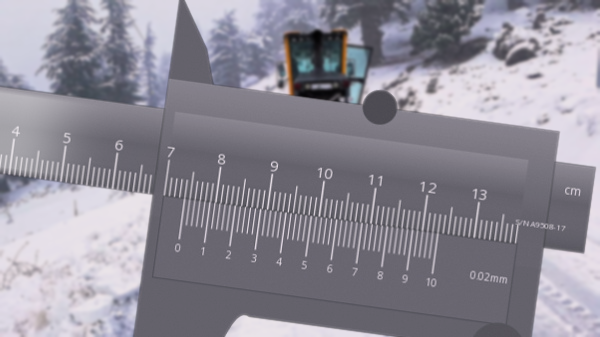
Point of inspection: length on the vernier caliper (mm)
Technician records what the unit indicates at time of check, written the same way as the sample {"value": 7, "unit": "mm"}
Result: {"value": 74.0, "unit": "mm"}
